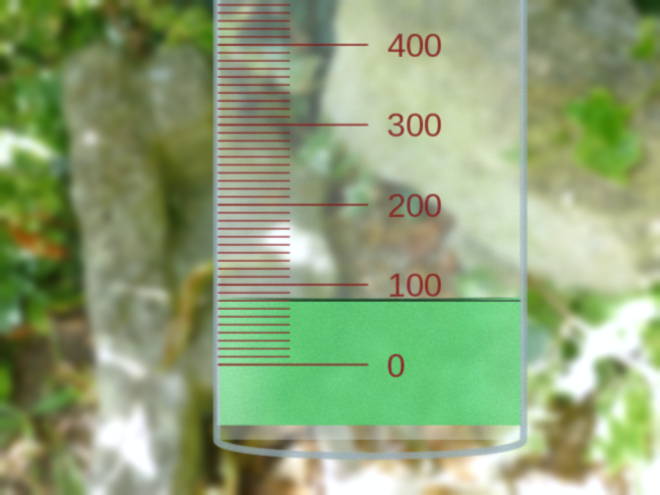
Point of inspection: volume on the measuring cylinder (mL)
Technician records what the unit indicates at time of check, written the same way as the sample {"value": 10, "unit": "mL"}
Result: {"value": 80, "unit": "mL"}
